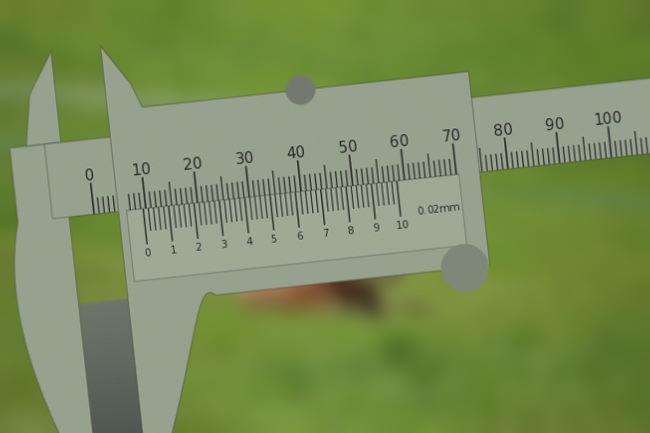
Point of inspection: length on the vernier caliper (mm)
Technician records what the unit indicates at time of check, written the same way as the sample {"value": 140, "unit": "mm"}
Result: {"value": 9.5, "unit": "mm"}
